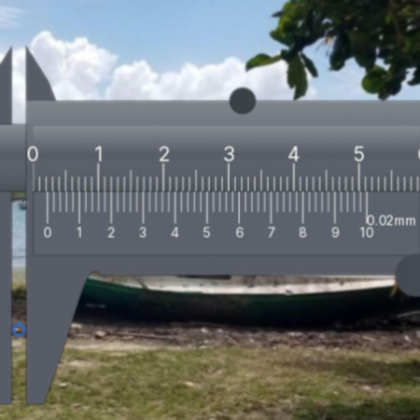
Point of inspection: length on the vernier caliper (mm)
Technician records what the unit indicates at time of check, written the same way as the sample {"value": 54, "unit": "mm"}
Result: {"value": 2.2, "unit": "mm"}
